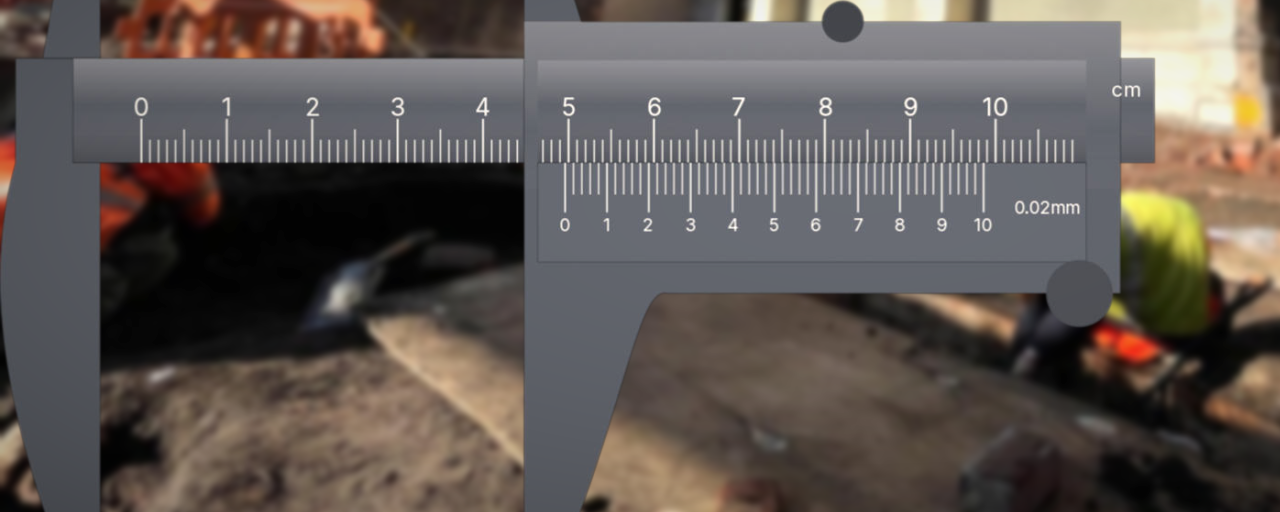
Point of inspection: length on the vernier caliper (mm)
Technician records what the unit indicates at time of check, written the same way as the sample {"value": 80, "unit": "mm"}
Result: {"value": 49.6, "unit": "mm"}
